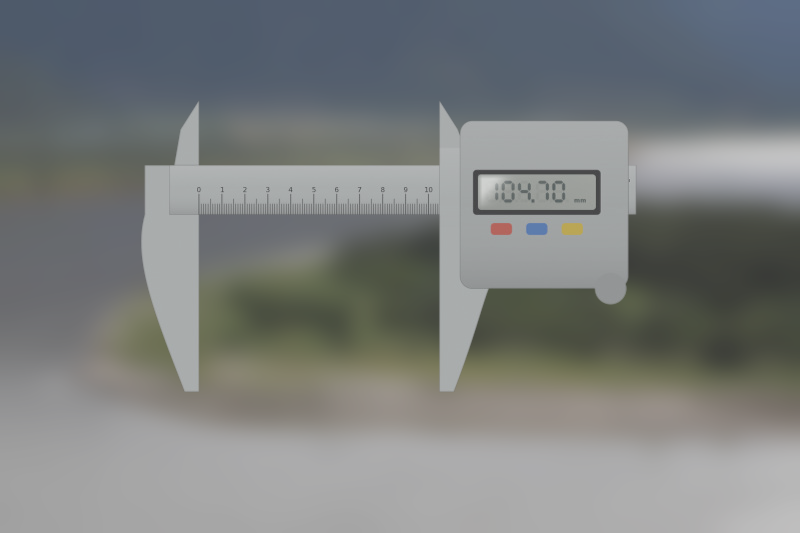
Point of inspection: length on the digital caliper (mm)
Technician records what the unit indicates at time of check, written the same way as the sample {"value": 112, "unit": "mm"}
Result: {"value": 104.70, "unit": "mm"}
